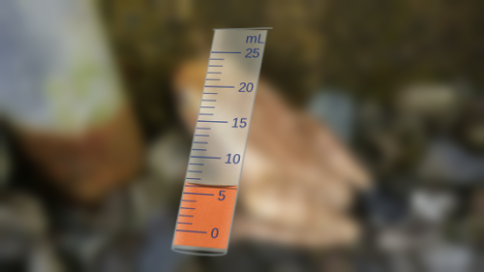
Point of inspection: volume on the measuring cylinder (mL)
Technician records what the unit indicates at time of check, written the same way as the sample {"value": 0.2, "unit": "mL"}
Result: {"value": 6, "unit": "mL"}
